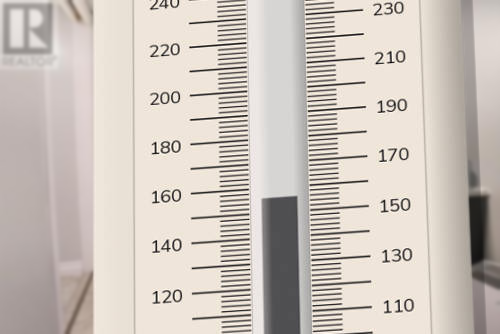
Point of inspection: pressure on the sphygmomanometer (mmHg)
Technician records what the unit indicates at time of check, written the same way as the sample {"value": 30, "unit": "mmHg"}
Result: {"value": 156, "unit": "mmHg"}
